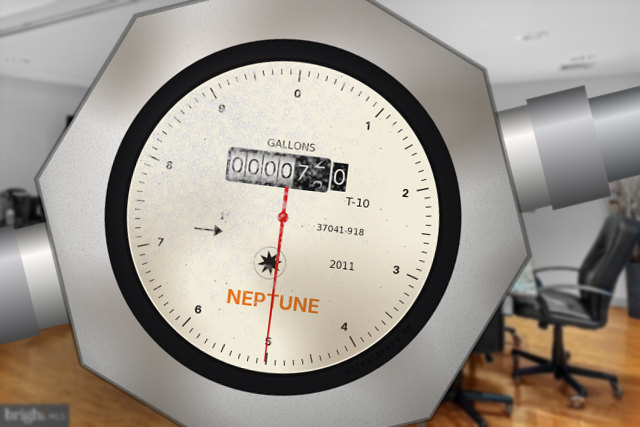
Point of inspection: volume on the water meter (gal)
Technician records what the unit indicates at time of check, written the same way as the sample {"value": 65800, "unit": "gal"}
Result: {"value": 725.0, "unit": "gal"}
